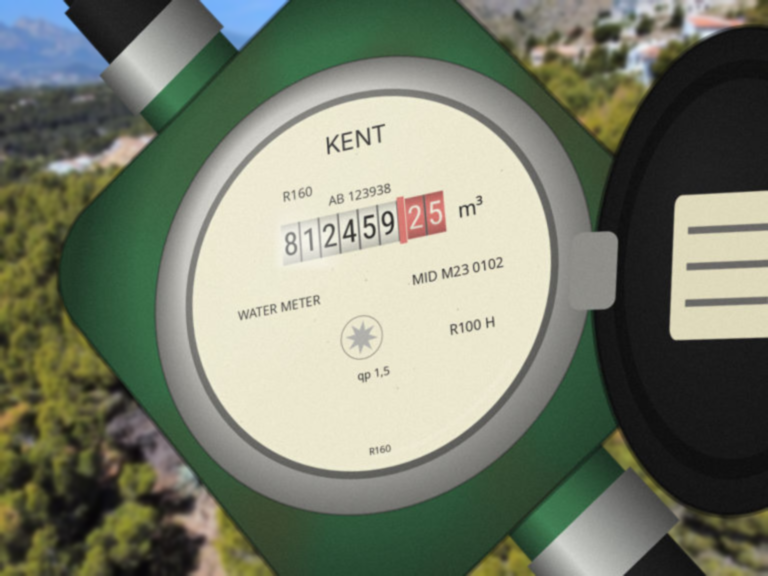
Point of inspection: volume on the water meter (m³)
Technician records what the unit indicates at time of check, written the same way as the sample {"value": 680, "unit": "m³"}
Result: {"value": 812459.25, "unit": "m³"}
